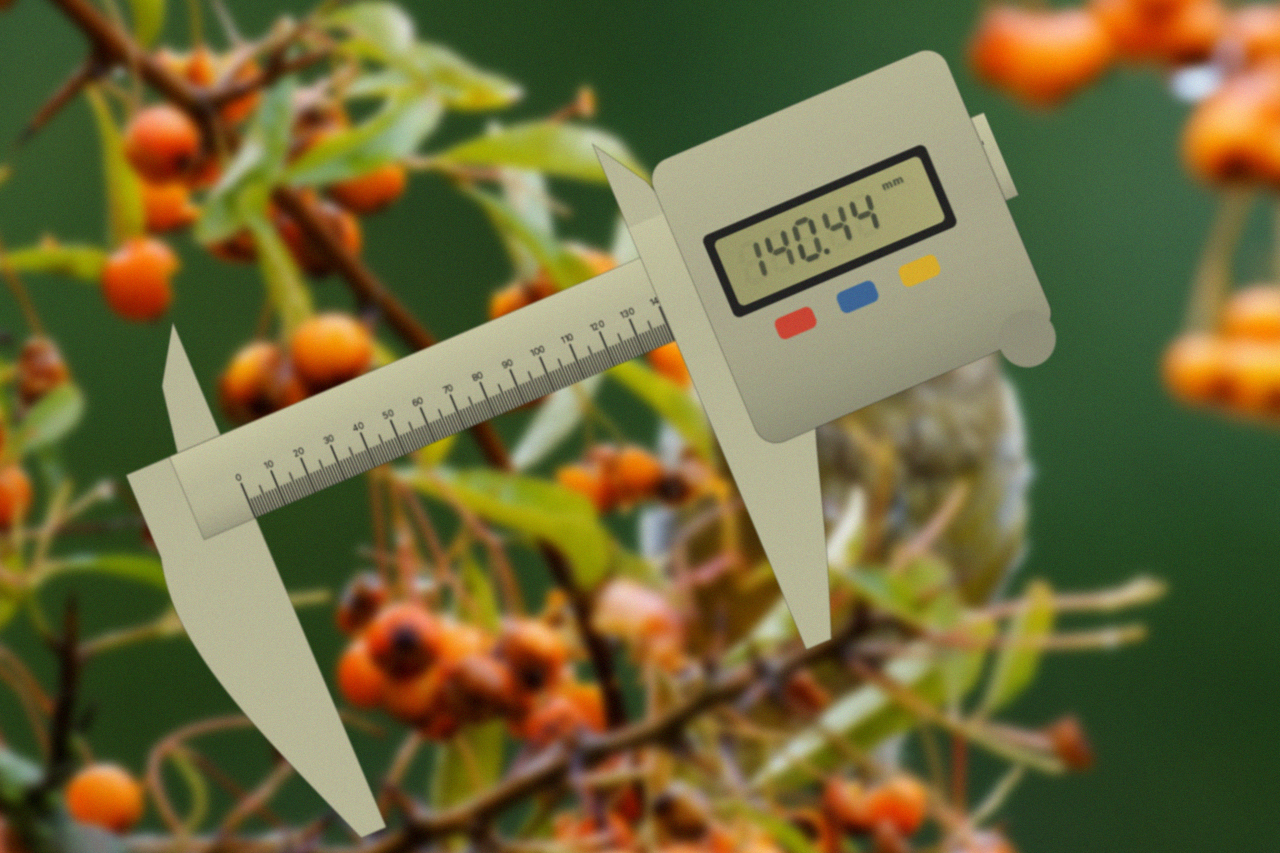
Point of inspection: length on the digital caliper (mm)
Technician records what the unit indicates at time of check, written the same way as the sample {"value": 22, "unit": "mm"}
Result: {"value": 140.44, "unit": "mm"}
